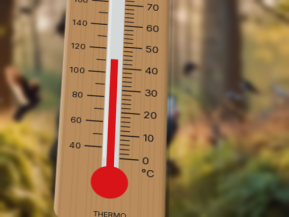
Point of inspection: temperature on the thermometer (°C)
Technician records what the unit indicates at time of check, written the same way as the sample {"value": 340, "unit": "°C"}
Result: {"value": 44, "unit": "°C"}
